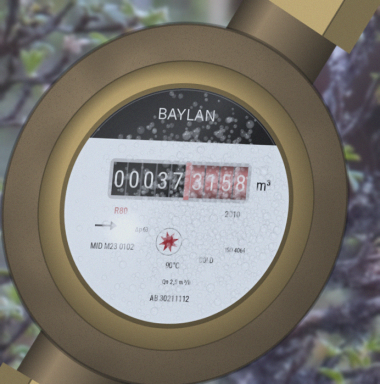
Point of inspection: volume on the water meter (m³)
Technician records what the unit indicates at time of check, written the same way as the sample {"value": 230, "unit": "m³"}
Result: {"value": 37.3158, "unit": "m³"}
